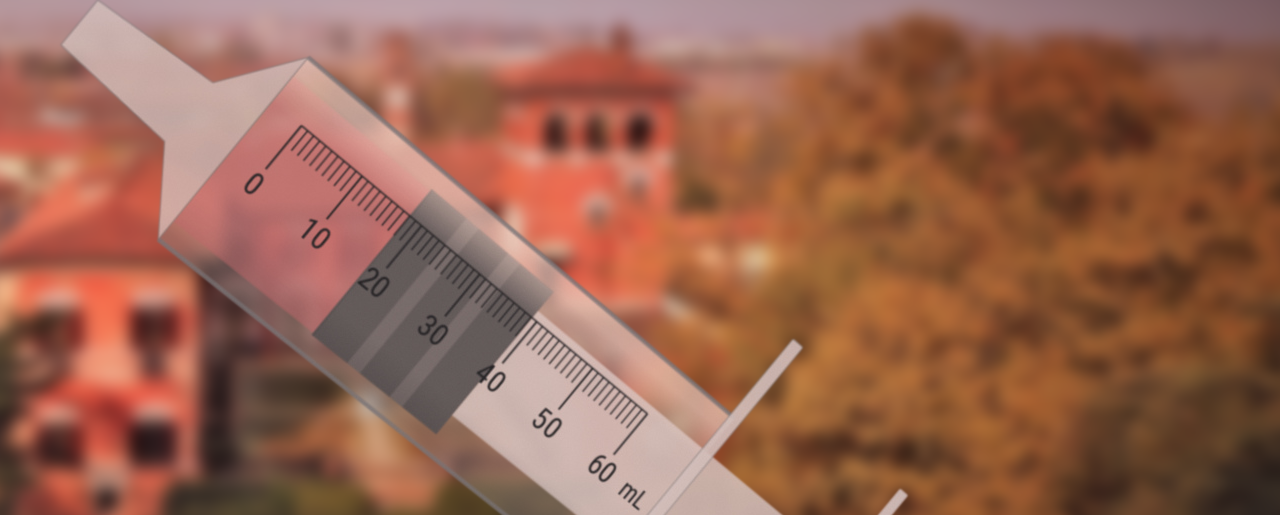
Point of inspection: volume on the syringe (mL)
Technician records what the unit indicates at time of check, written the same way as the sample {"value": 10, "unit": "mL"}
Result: {"value": 18, "unit": "mL"}
